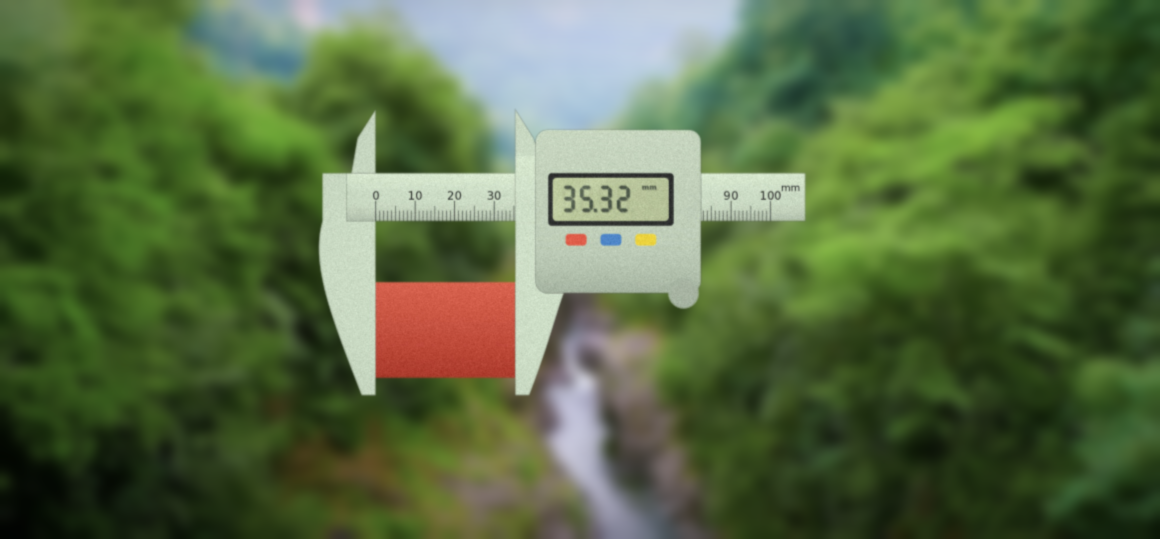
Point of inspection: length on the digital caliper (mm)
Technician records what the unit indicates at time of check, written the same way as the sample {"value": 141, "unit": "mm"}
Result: {"value": 35.32, "unit": "mm"}
